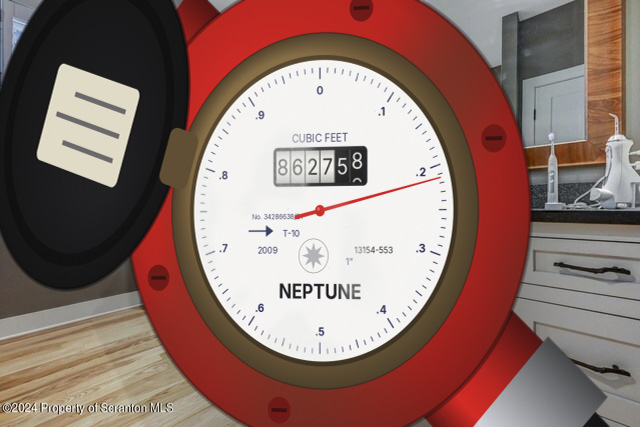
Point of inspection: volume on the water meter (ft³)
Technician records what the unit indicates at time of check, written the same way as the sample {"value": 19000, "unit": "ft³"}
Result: {"value": 862758.21, "unit": "ft³"}
